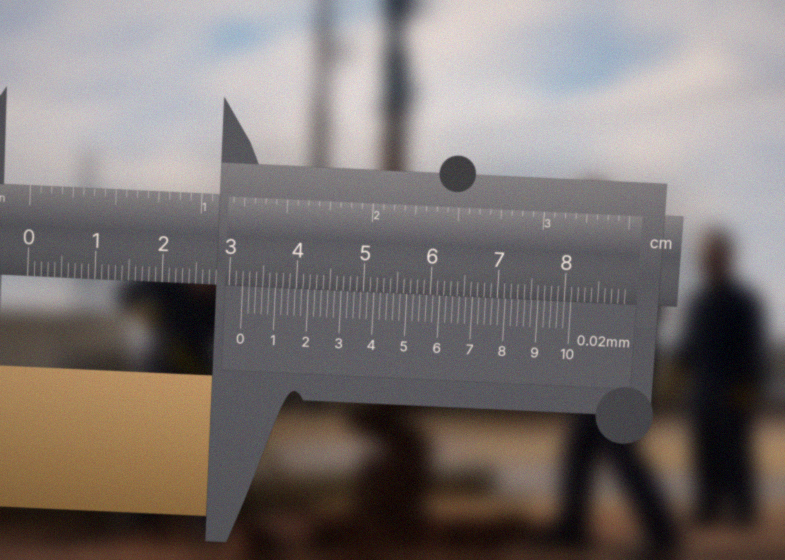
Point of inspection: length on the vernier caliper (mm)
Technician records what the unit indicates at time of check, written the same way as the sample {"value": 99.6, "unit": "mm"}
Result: {"value": 32.0, "unit": "mm"}
